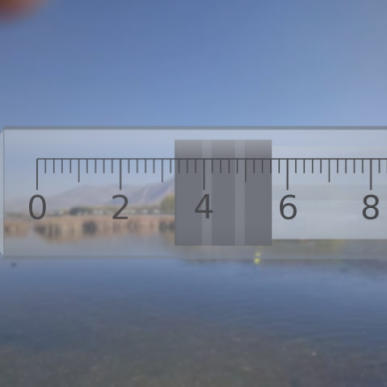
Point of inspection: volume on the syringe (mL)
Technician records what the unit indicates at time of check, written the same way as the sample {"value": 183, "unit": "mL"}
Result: {"value": 3.3, "unit": "mL"}
